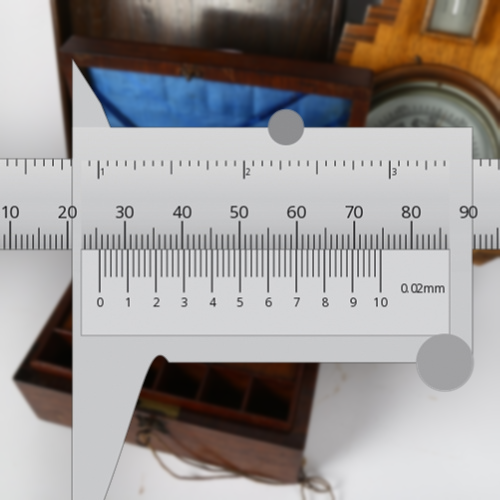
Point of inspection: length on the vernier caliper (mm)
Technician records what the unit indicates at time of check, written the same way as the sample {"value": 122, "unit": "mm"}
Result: {"value": 25.6, "unit": "mm"}
